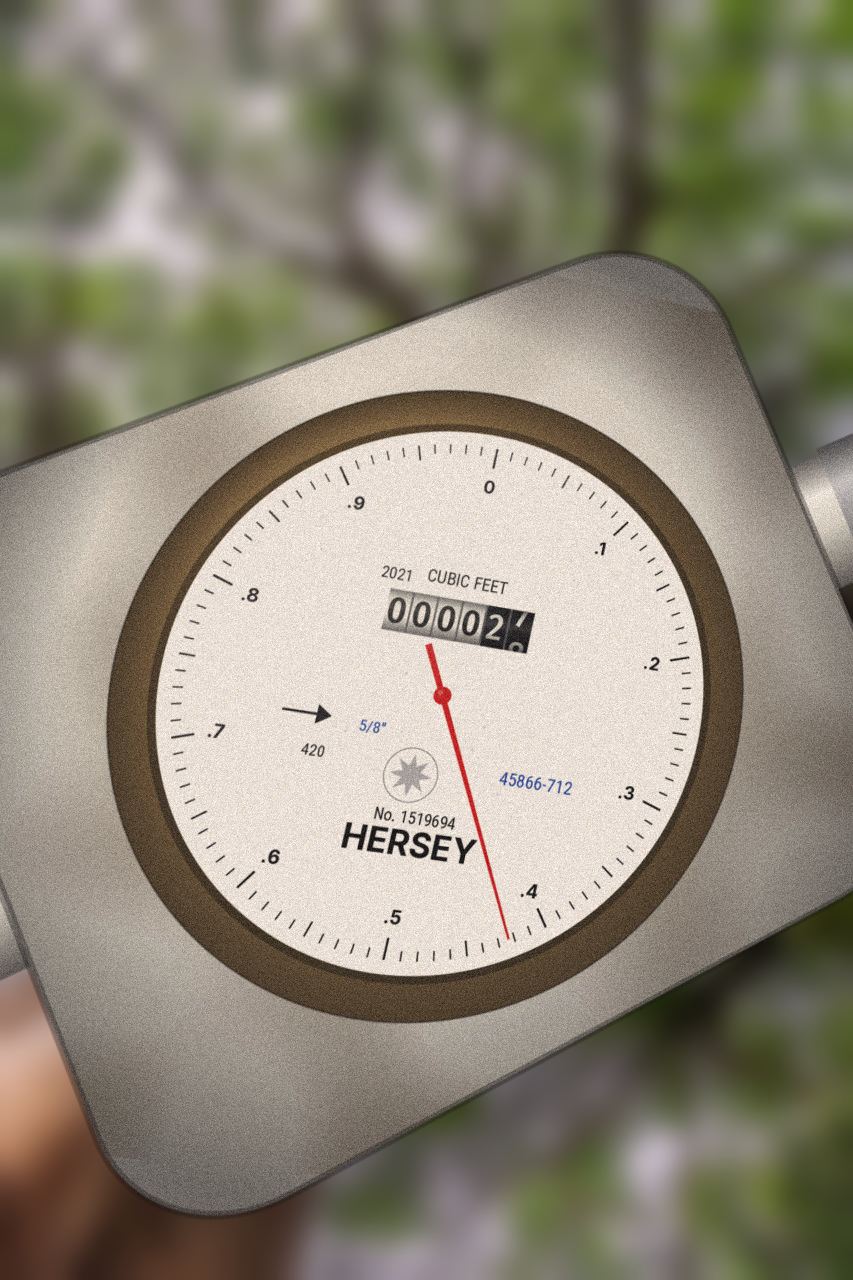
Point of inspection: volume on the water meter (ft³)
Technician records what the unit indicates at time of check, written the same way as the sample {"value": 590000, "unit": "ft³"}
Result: {"value": 27.42, "unit": "ft³"}
